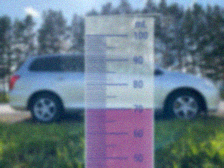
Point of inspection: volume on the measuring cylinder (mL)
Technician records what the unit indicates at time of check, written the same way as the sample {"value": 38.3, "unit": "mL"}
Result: {"value": 70, "unit": "mL"}
